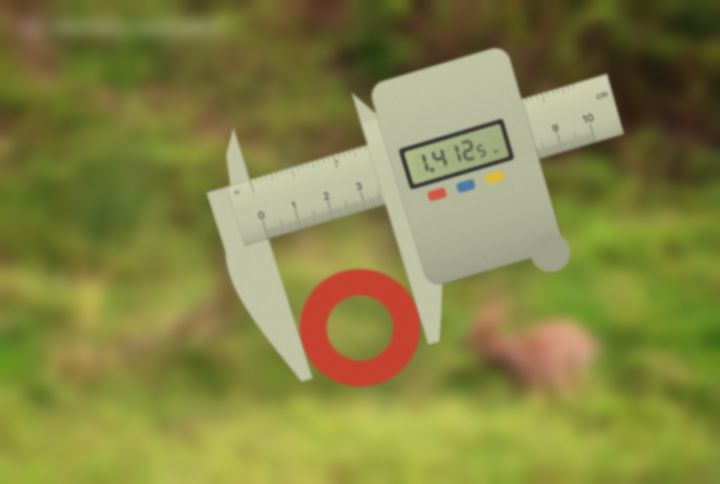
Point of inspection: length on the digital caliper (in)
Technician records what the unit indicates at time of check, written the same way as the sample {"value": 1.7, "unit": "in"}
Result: {"value": 1.4125, "unit": "in"}
